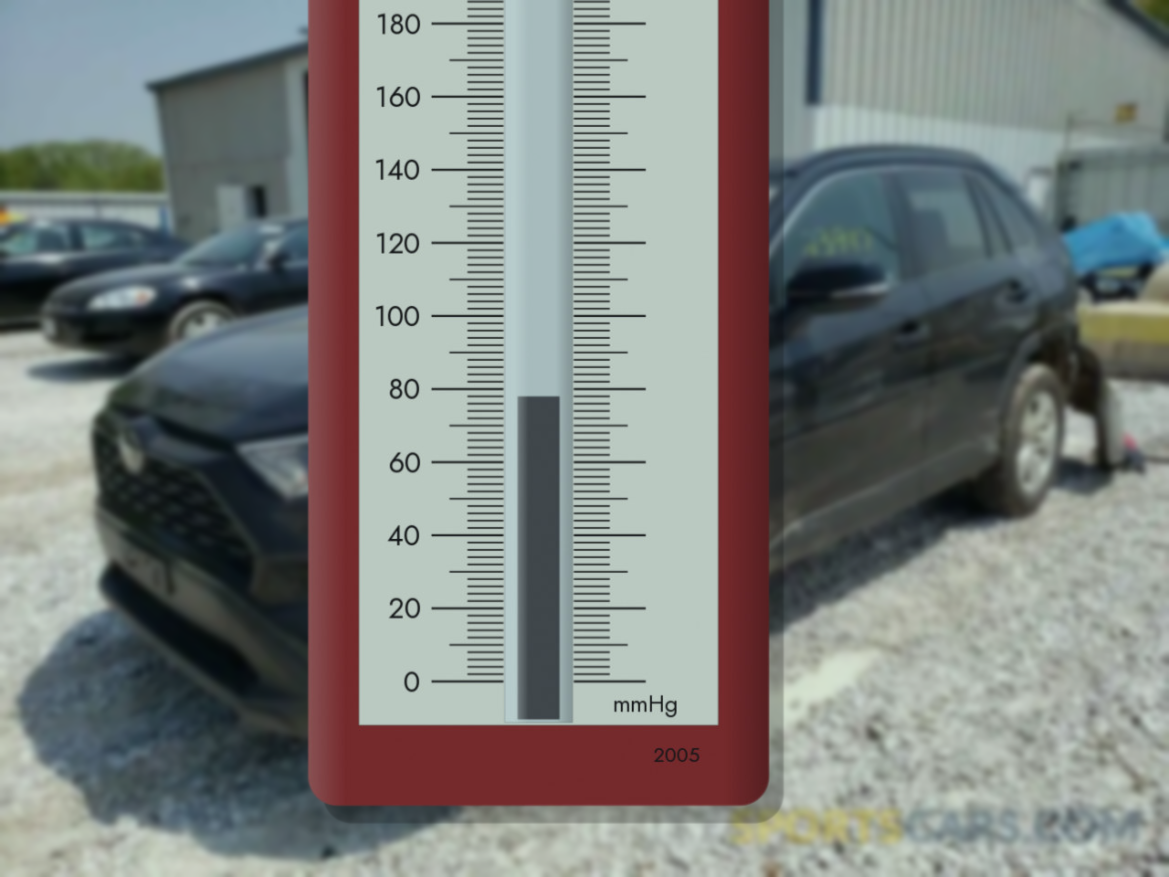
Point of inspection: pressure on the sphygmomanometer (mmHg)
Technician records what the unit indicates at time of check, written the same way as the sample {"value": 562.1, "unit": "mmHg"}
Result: {"value": 78, "unit": "mmHg"}
